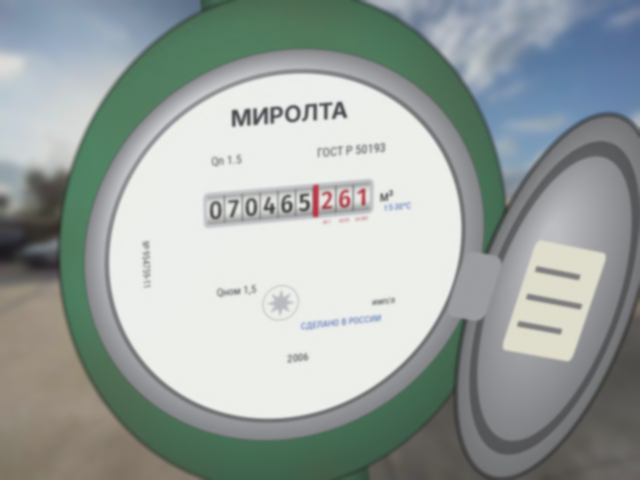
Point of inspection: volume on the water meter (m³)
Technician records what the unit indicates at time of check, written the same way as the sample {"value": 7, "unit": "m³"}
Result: {"value": 70465.261, "unit": "m³"}
